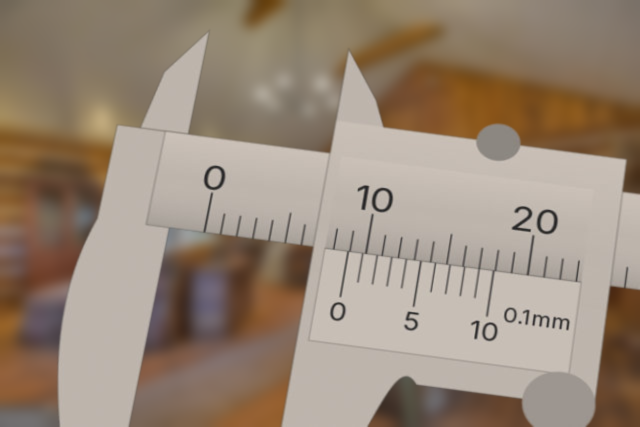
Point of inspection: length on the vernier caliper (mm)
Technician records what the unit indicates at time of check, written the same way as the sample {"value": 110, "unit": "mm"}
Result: {"value": 8.9, "unit": "mm"}
